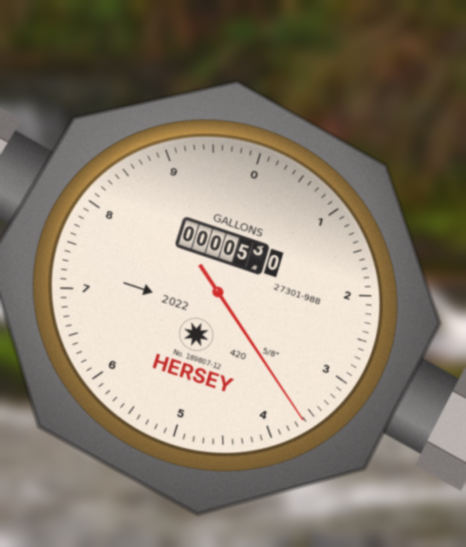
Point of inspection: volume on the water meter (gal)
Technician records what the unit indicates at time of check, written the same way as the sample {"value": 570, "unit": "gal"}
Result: {"value": 533.6, "unit": "gal"}
